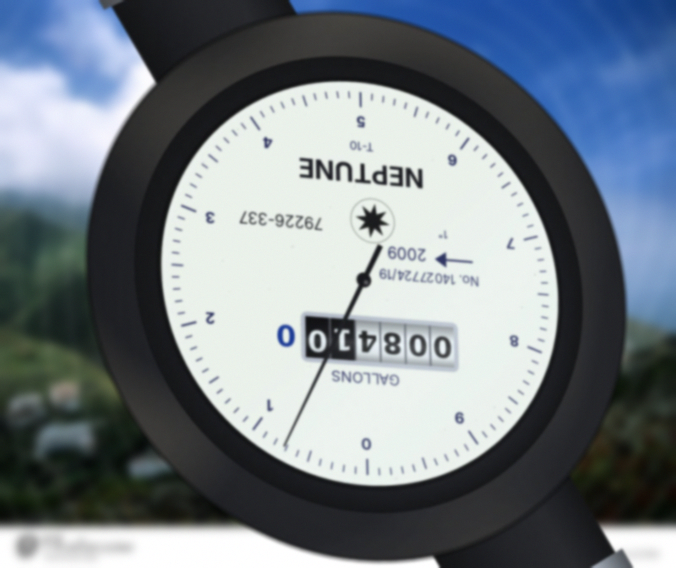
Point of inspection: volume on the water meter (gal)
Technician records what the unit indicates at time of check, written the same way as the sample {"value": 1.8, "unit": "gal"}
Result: {"value": 84100.7, "unit": "gal"}
